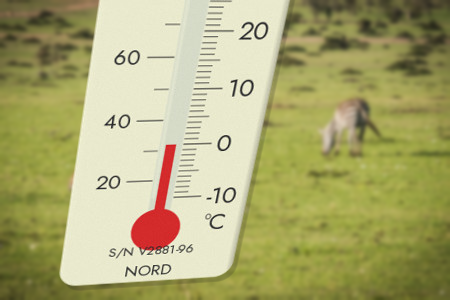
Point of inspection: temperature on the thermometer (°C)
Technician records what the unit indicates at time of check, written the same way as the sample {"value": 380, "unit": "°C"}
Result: {"value": 0, "unit": "°C"}
